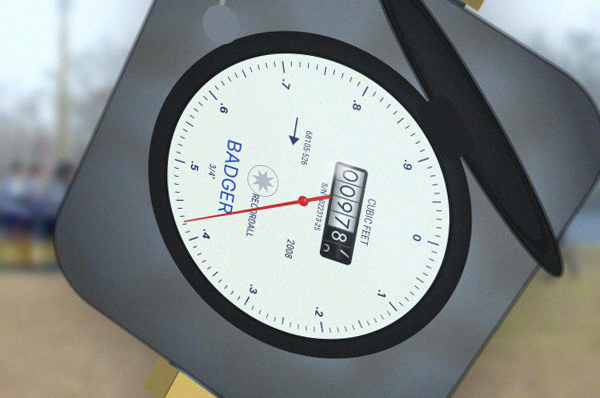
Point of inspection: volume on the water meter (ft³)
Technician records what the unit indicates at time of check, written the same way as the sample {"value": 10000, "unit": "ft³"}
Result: {"value": 9787.42, "unit": "ft³"}
